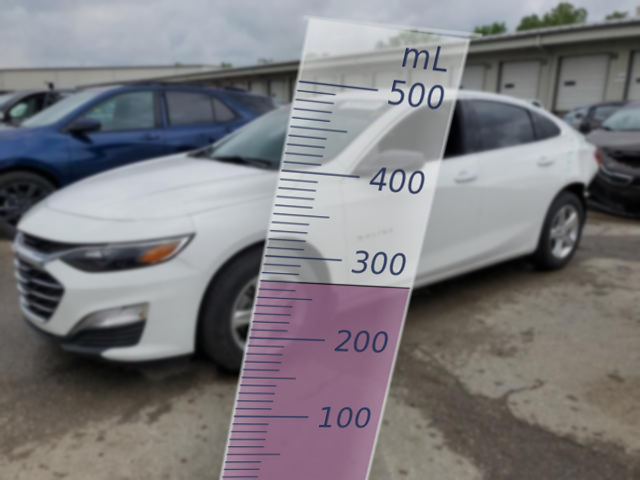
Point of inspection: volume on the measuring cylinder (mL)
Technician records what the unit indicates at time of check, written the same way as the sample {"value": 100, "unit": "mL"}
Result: {"value": 270, "unit": "mL"}
